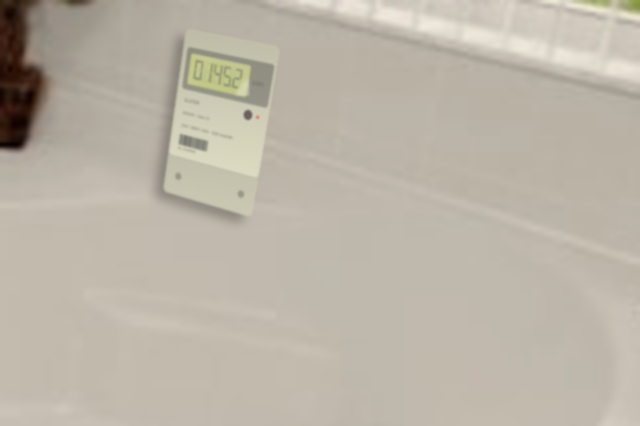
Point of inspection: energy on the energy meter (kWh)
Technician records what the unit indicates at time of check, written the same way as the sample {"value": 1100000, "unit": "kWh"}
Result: {"value": 1452, "unit": "kWh"}
